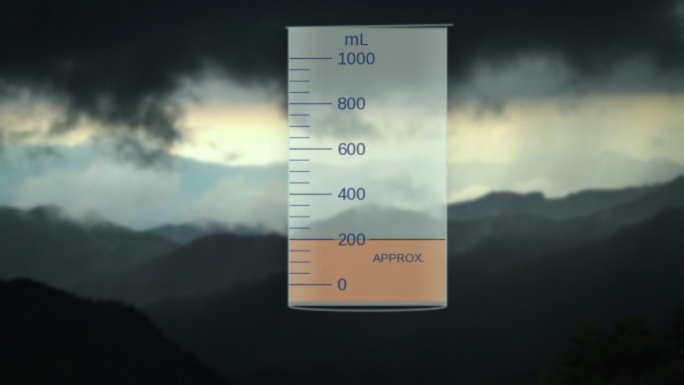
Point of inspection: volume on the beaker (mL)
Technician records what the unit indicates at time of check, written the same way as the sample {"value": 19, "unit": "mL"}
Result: {"value": 200, "unit": "mL"}
